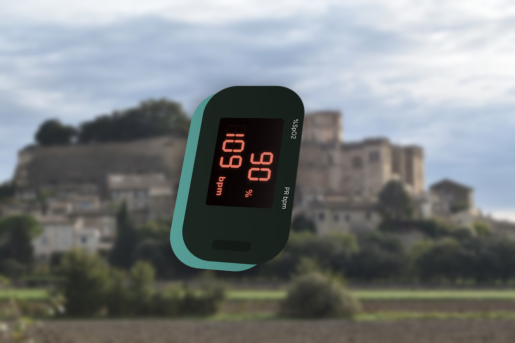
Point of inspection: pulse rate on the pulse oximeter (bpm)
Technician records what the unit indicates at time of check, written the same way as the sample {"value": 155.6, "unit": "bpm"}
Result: {"value": 109, "unit": "bpm"}
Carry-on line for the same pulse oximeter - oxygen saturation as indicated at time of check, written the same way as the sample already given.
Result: {"value": 90, "unit": "%"}
